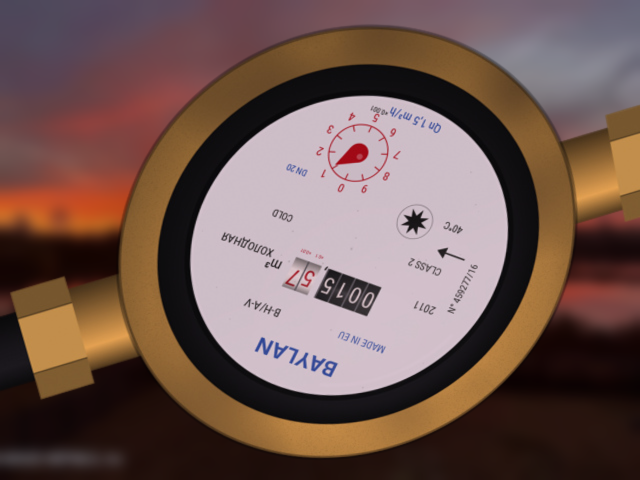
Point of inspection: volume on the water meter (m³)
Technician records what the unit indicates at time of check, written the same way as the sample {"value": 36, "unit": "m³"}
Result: {"value": 15.571, "unit": "m³"}
